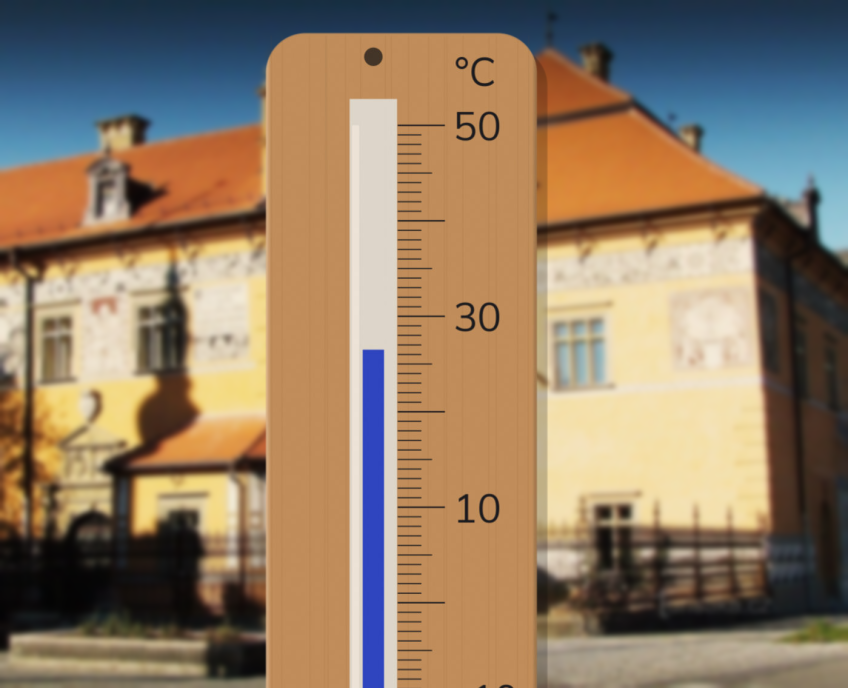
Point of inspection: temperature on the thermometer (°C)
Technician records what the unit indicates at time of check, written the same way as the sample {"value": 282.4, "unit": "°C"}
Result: {"value": 26.5, "unit": "°C"}
